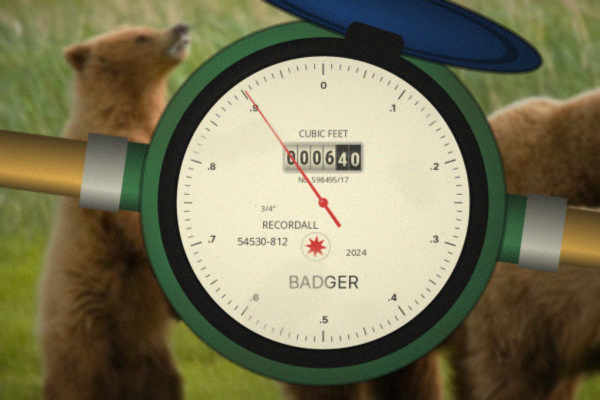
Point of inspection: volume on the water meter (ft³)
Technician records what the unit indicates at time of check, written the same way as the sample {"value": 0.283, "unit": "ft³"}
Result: {"value": 639.90, "unit": "ft³"}
